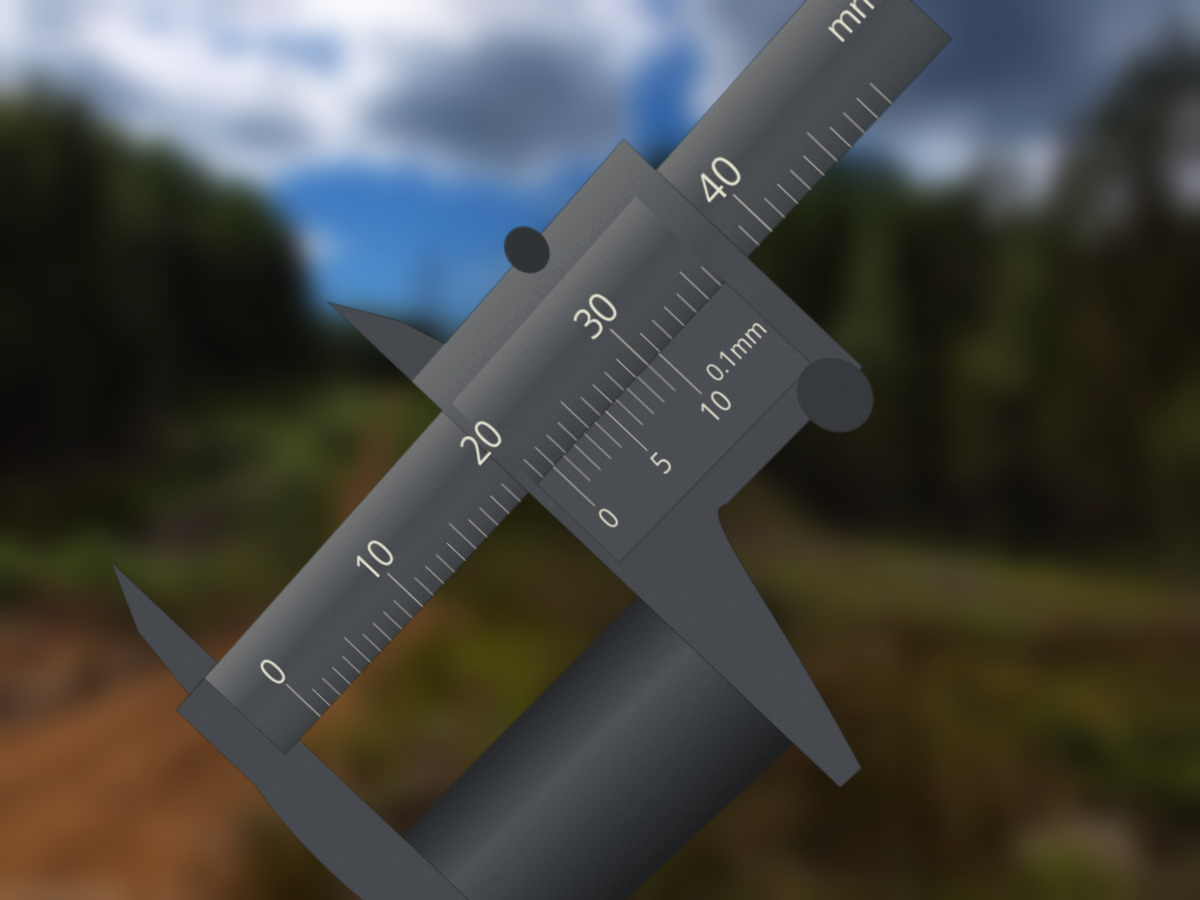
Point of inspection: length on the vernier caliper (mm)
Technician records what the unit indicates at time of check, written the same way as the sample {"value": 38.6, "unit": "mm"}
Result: {"value": 21.9, "unit": "mm"}
